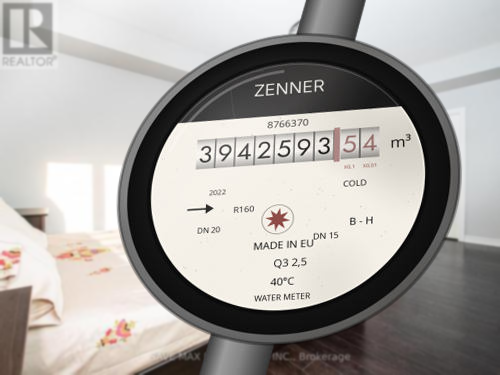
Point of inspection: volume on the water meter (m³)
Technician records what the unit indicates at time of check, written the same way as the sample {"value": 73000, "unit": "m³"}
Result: {"value": 3942593.54, "unit": "m³"}
